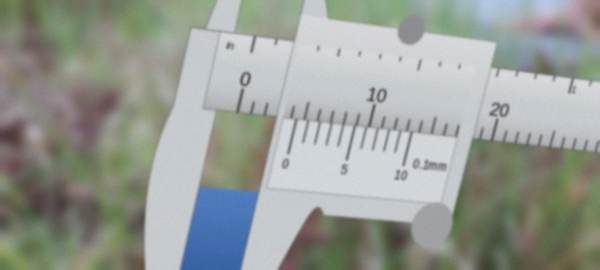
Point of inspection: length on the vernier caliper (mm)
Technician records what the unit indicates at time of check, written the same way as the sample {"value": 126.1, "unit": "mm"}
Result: {"value": 4.4, "unit": "mm"}
